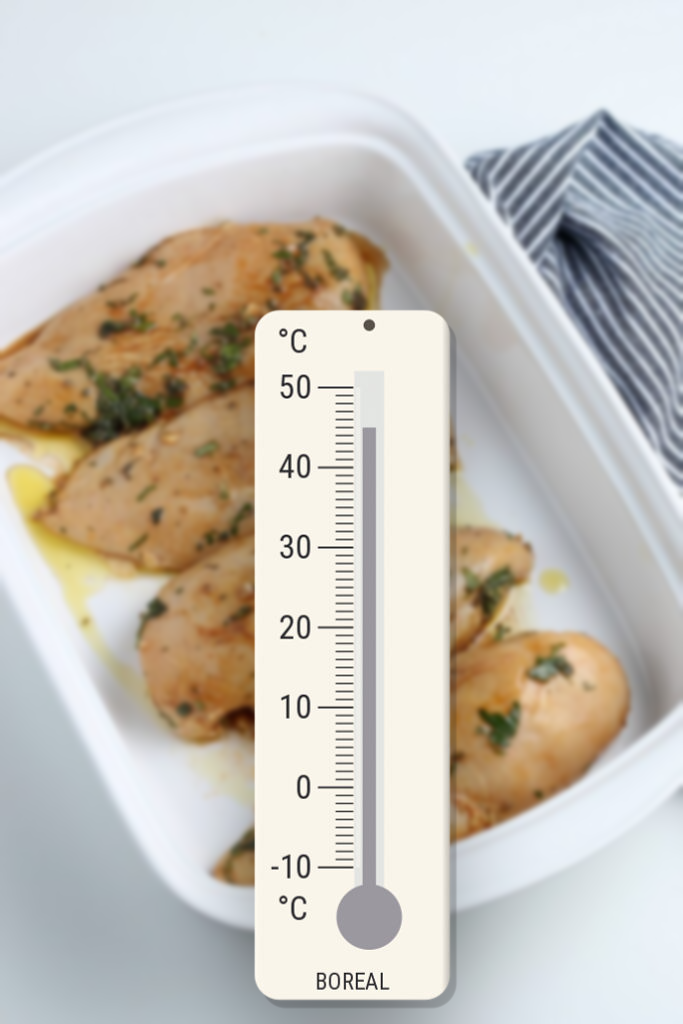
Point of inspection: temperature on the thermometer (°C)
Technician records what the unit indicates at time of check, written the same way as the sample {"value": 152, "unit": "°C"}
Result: {"value": 45, "unit": "°C"}
